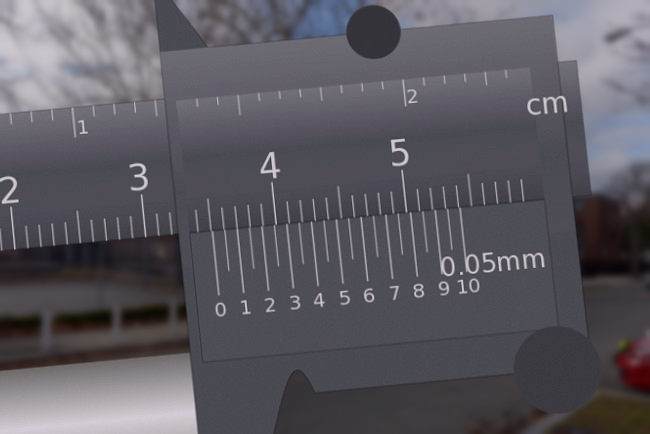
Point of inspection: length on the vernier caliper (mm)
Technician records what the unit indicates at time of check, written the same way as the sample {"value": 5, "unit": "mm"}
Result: {"value": 35.1, "unit": "mm"}
